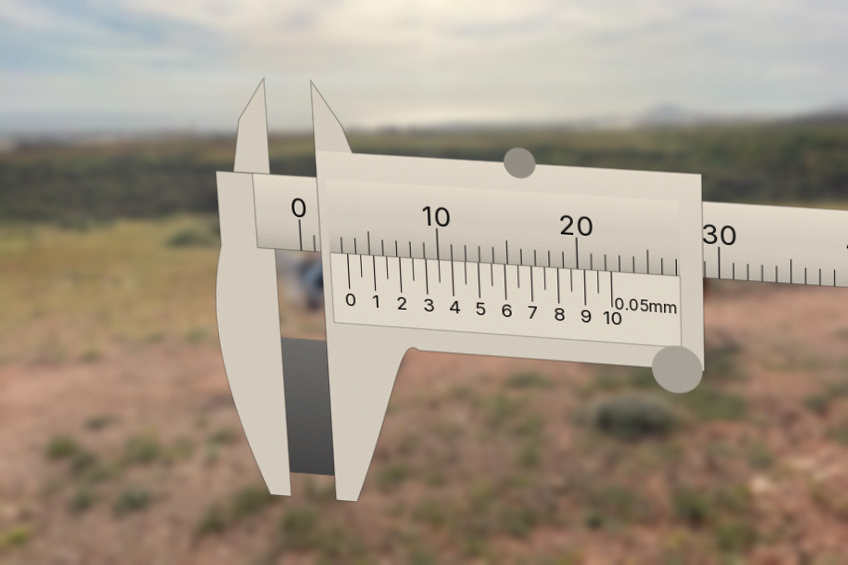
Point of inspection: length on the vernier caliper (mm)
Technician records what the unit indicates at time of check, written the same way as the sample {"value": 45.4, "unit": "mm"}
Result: {"value": 3.4, "unit": "mm"}
